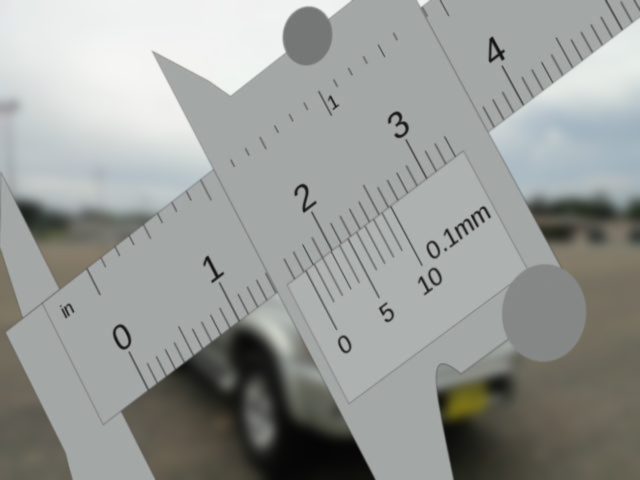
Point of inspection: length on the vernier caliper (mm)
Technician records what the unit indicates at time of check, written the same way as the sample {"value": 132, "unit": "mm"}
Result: {"value": 17.2, "unit": "mm"}
